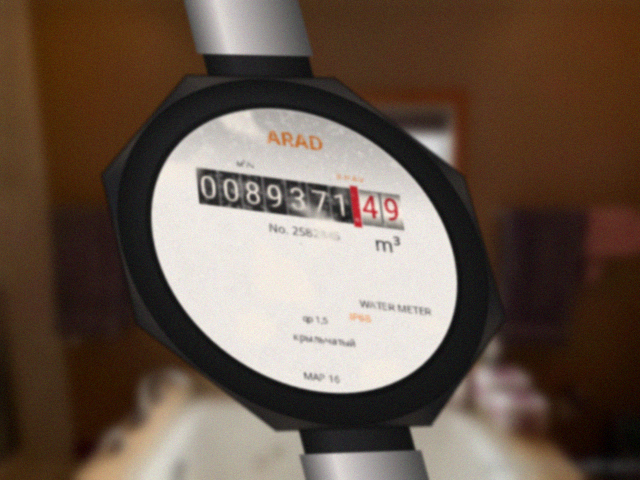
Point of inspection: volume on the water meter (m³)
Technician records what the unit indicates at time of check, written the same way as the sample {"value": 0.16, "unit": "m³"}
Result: {"value": 89371.49, "unit": "m³"}
